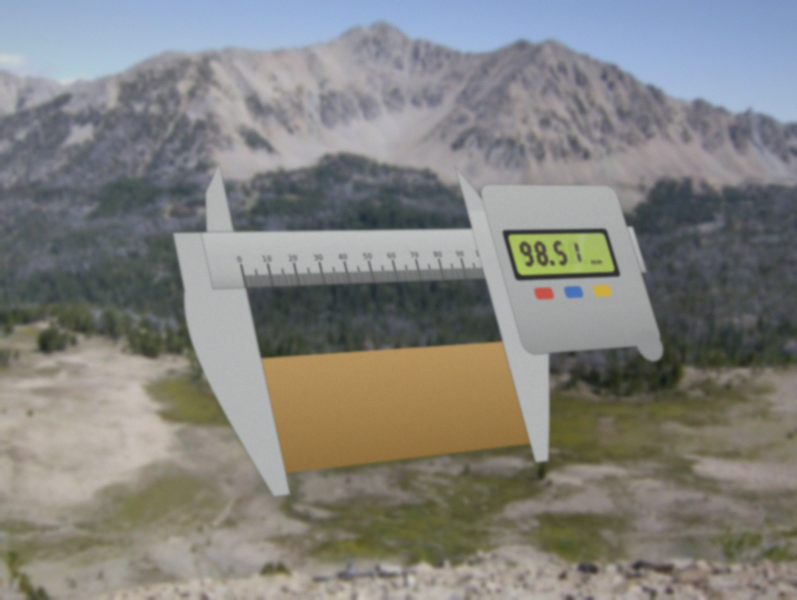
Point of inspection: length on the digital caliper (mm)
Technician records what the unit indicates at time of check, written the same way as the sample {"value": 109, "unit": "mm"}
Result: {"value": 98.51, "unit": "mm"}
